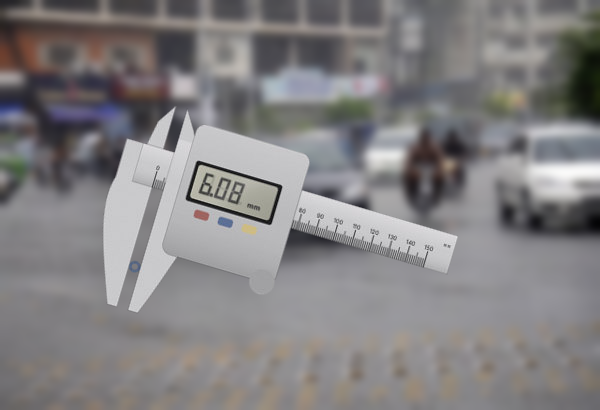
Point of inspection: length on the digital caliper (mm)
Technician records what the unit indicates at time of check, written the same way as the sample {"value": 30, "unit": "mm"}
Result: {"value": 6.08, "unit": "mm"}
